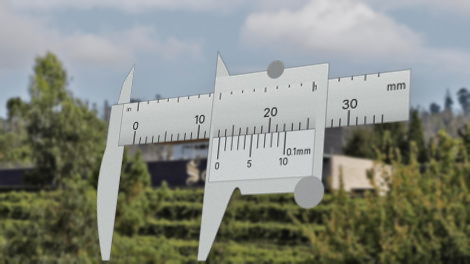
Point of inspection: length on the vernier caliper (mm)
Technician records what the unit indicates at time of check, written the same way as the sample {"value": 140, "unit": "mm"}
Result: {"value": 13.2, "unit": "mm"}
